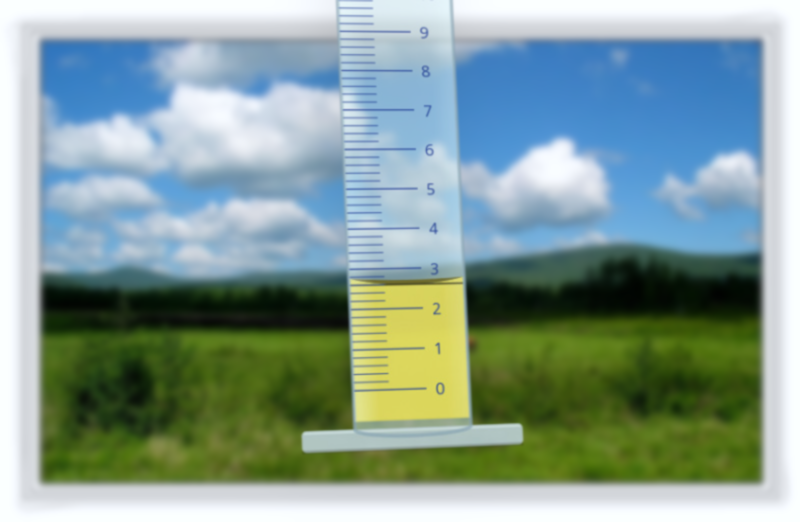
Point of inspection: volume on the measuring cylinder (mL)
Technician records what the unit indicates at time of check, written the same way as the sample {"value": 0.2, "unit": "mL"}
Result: {"value": 2.6, "unit": "mL"}
